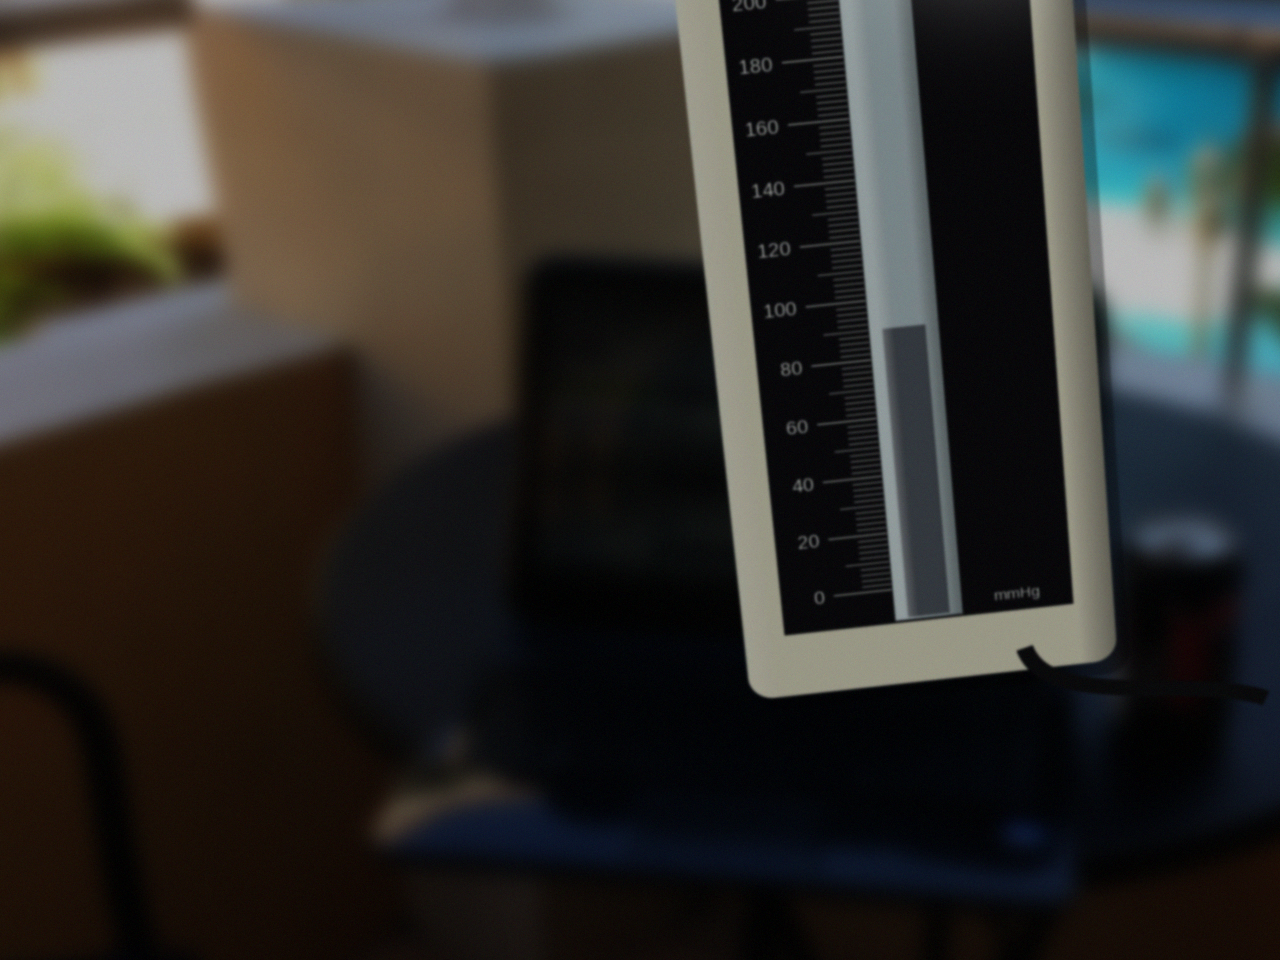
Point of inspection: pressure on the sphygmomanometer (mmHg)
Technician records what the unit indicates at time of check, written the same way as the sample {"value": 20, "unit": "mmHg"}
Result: {"value": 90, "unit": "mmHg"}
